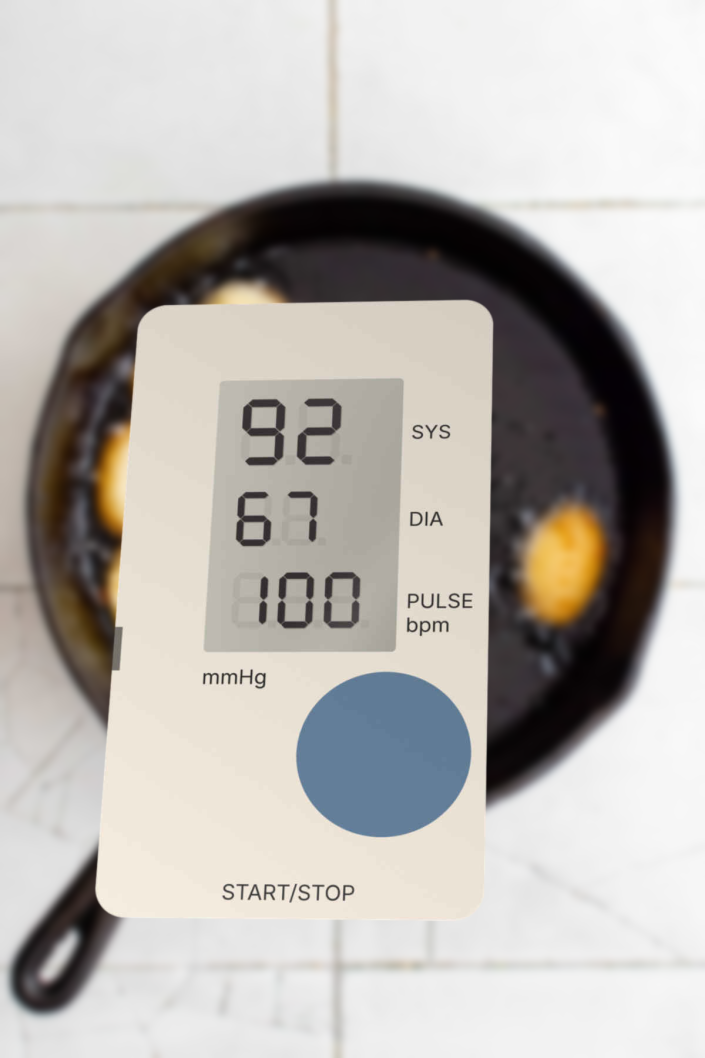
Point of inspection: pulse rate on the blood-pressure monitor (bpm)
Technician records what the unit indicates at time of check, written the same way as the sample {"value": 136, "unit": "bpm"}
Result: {"value": 100, "unit": "bpm"}
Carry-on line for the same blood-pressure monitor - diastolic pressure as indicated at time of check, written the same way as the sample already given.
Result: {"value": 67, "unit": "mmHg"}
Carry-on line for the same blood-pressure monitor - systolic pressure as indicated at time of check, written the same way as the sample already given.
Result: {"value": 92, "unit": "mmHg"}
